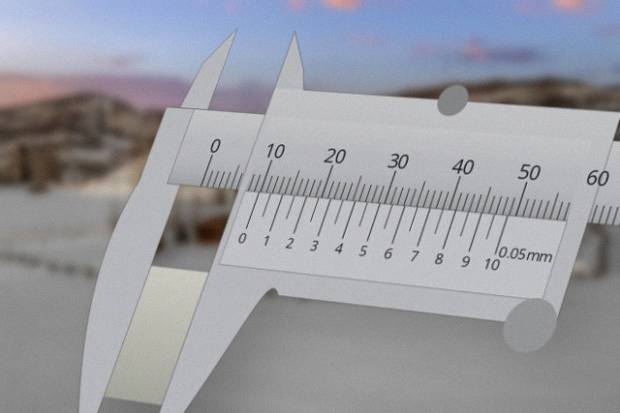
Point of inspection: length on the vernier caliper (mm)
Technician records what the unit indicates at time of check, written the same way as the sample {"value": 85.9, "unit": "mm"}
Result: {"value": 9.8, "unit": "mm"}
